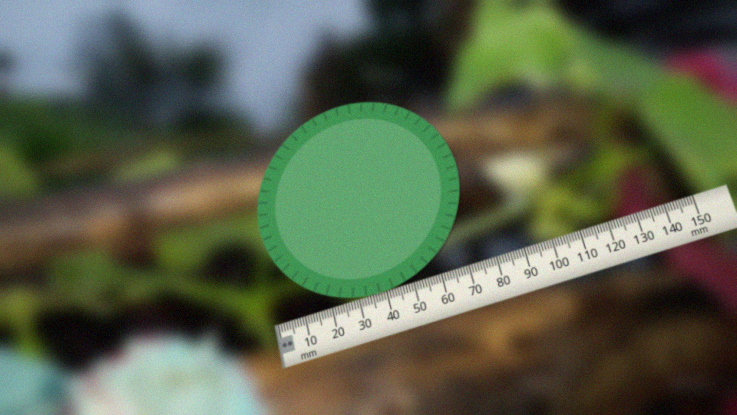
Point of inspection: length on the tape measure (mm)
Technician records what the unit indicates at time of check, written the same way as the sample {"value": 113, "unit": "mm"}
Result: {"value": 75, "unit": "mm"}
